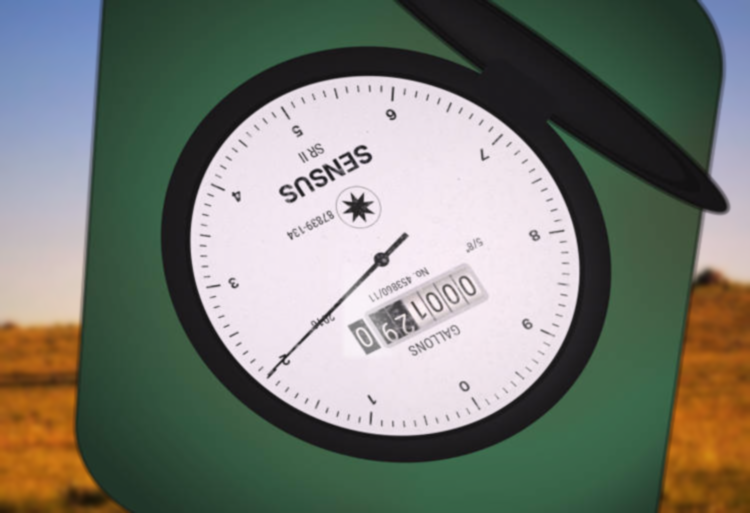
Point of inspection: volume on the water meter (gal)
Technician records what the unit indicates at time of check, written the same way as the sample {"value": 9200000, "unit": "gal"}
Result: {"value": 1292.0, "unit": "gal"}
